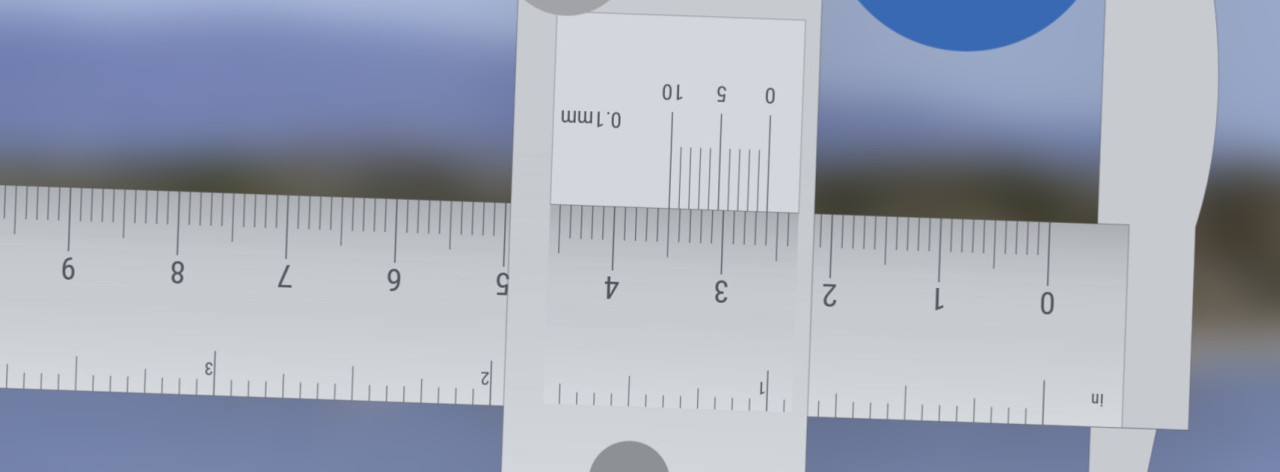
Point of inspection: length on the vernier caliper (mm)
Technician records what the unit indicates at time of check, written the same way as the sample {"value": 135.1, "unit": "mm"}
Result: {"value": 26.0, "unit": "mm"}
